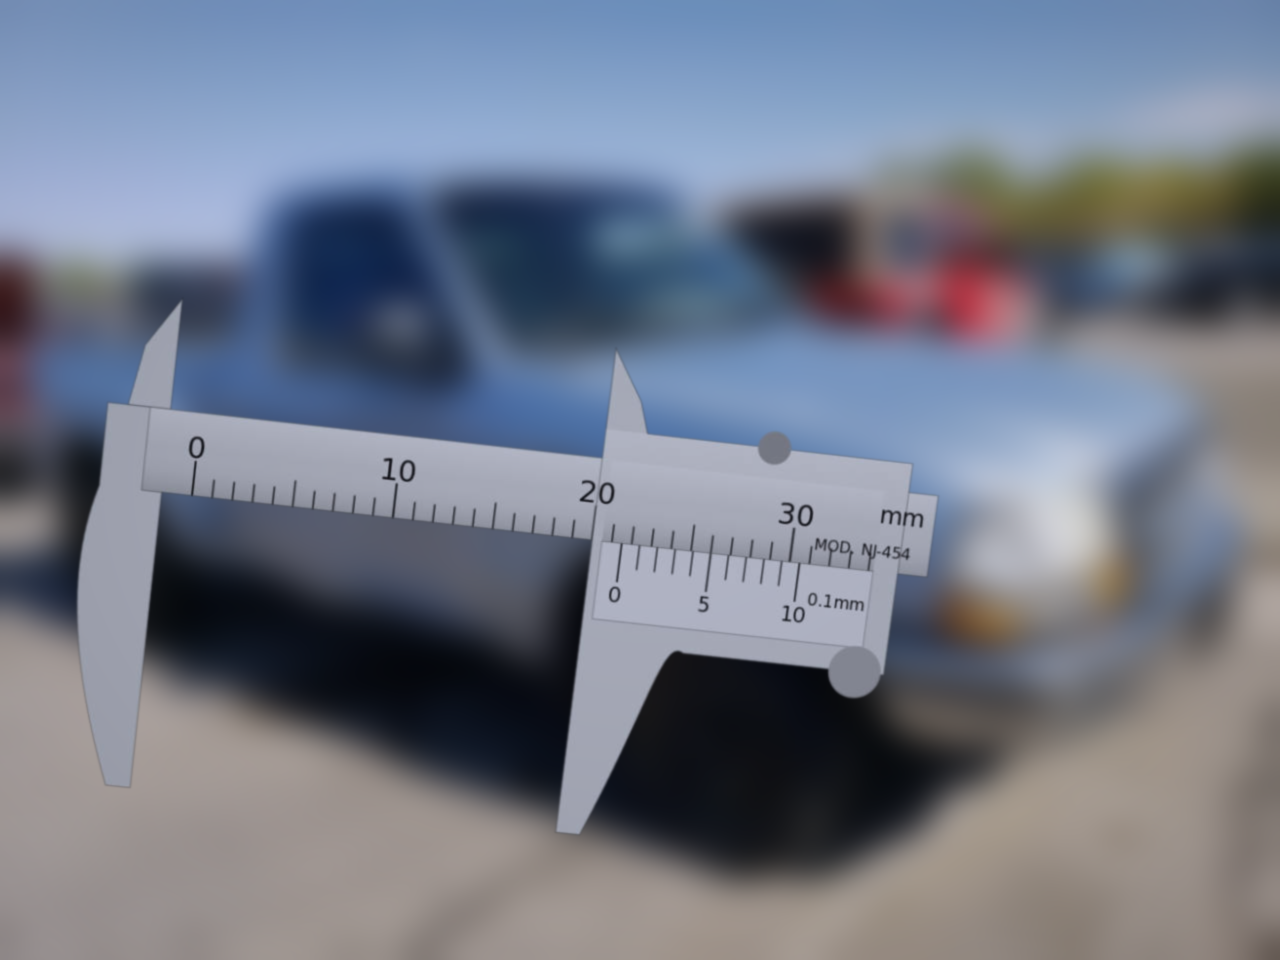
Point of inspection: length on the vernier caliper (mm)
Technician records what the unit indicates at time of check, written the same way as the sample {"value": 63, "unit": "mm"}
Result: {"value": 21.5, "unit": "mm"}
